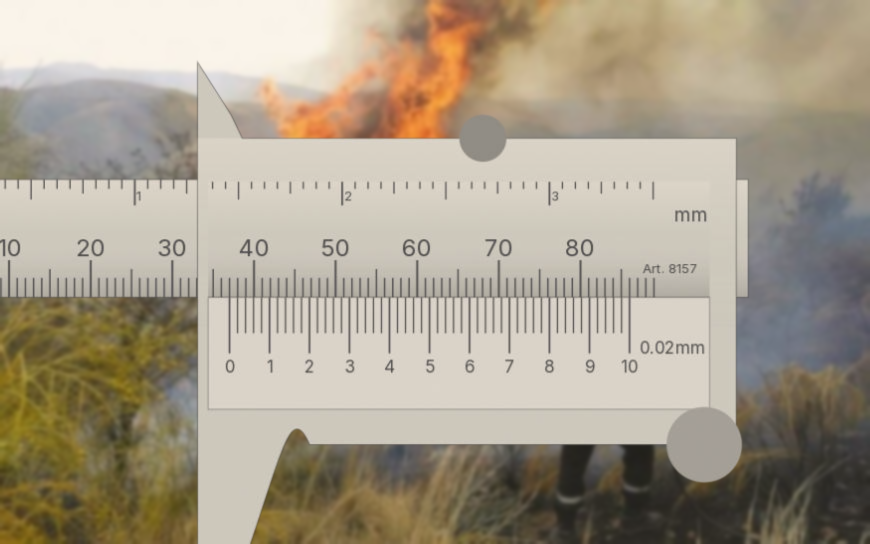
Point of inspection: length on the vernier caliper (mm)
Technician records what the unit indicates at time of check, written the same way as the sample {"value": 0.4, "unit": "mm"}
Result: {"value": 37.0, "unit": "mm"}
